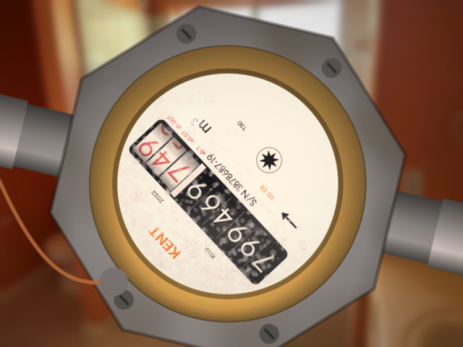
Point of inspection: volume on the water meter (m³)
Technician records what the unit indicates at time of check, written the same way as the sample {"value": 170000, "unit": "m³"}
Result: {"value": 799469.749, "unit": "m³"}
